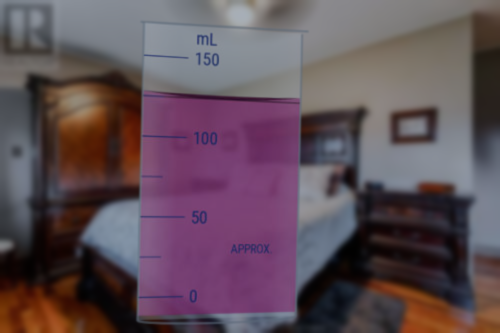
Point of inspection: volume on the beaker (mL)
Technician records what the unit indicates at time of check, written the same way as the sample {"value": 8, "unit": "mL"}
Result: {"value": 125, "unit": "mL"}
